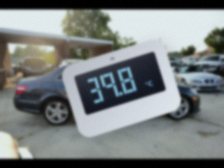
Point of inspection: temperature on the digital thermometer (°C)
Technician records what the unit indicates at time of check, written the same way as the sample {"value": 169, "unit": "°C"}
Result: {"value": 39.8, "unit": "°C"}
